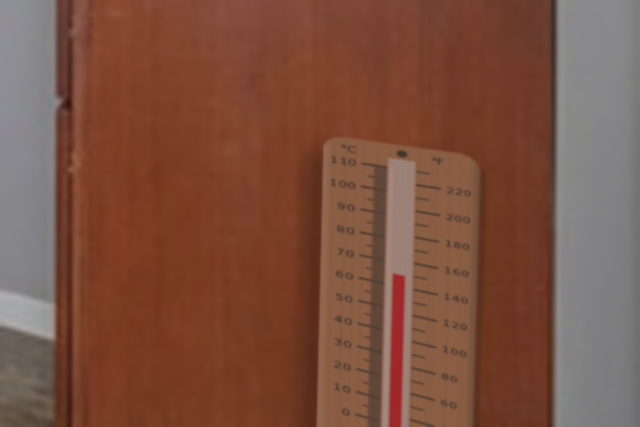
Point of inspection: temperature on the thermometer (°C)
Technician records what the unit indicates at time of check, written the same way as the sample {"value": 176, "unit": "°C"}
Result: {"value": 65, "unit": "°C"}
